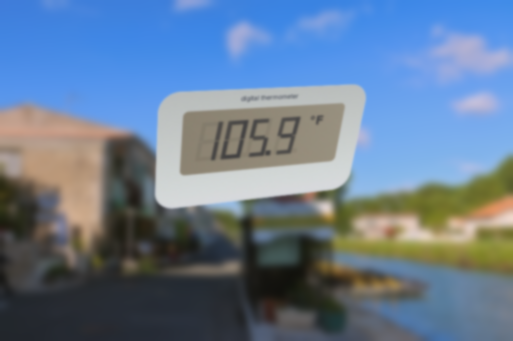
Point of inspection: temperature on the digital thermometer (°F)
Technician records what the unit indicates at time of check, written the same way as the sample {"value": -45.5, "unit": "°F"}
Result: {"value": 105.9, "unit": "°F"}
